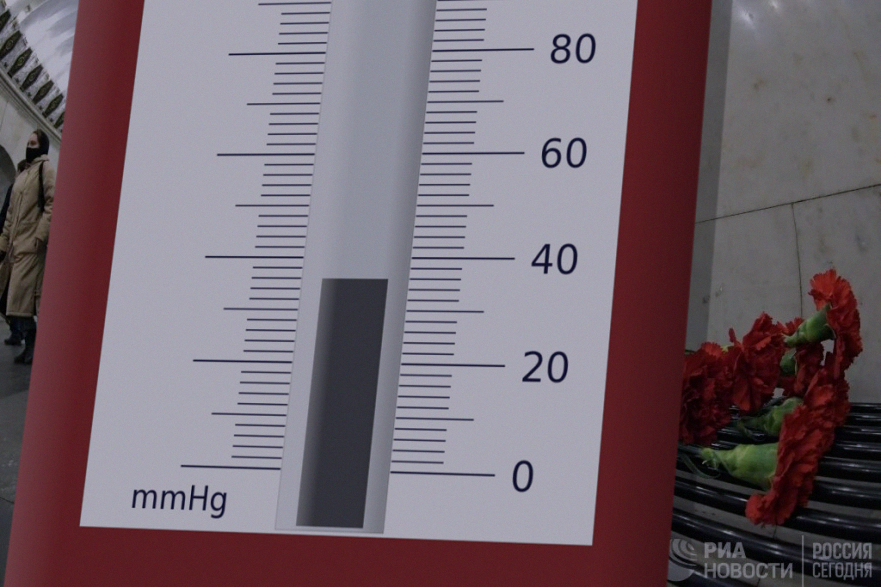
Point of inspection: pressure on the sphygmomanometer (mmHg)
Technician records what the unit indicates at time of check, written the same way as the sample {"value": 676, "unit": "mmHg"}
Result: {"value": 36, "unit": "mmHg"}
